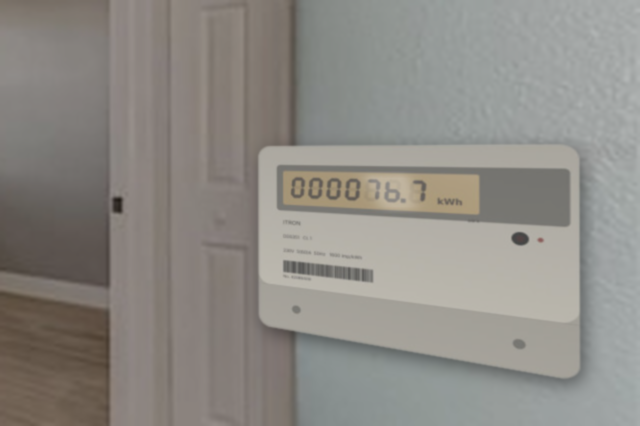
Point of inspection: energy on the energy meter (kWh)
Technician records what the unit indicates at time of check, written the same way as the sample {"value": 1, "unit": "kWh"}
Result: {"value": 76.7, "unit": "kWh"}
